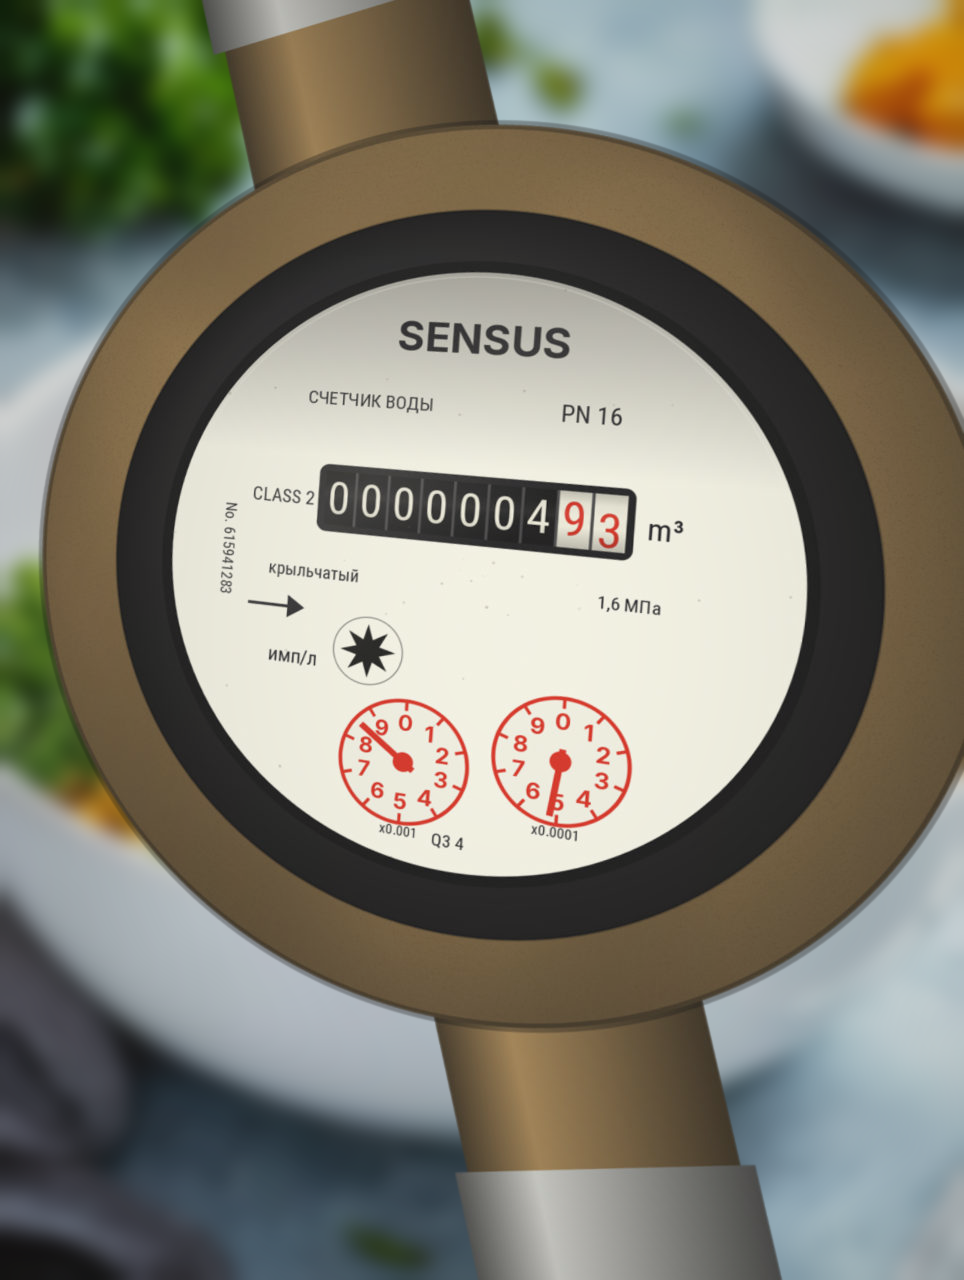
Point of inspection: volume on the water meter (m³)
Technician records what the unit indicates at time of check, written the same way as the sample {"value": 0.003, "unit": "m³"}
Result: {"value": 4.9285, "unit": "m³"}
